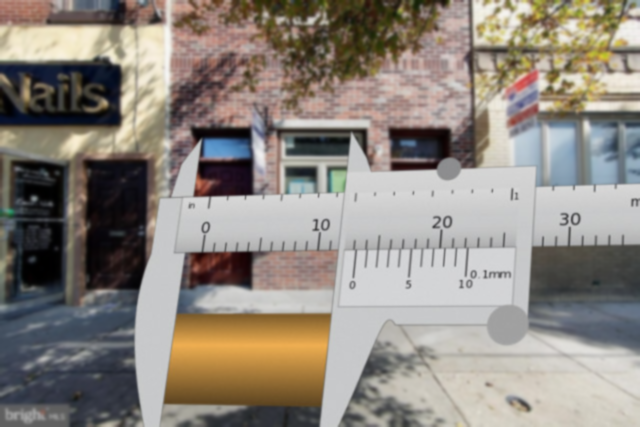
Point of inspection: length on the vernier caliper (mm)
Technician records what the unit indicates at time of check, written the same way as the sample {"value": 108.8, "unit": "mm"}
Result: {"value": 13.2, "unit": "mm"}
